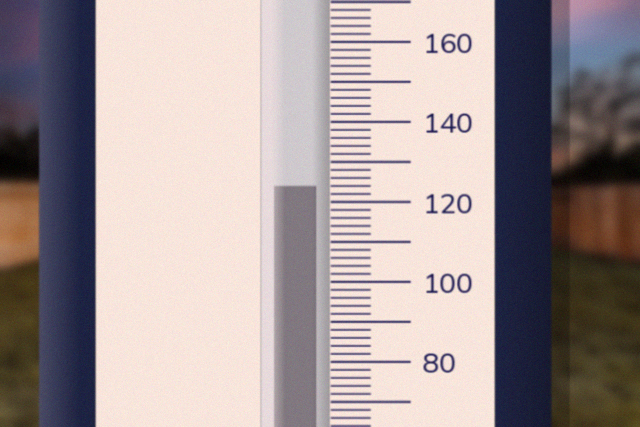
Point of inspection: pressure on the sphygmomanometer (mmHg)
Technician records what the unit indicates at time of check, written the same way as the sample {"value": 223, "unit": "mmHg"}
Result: {"value": 124, "unit": "mmHg"}
